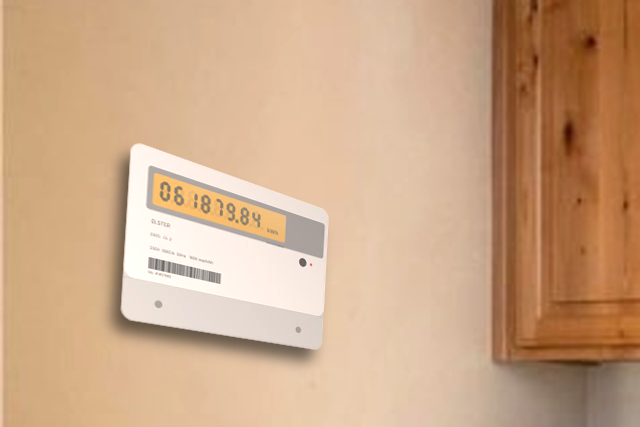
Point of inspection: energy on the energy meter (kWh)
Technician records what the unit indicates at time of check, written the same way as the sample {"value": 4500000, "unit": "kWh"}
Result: {"value": 61879.84, "unit": "kWh"}
